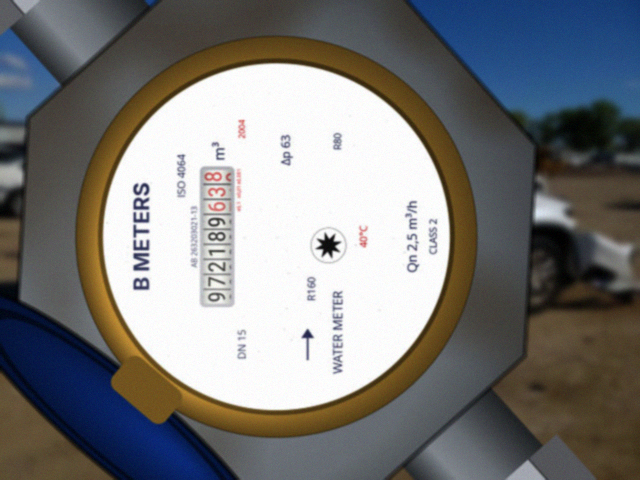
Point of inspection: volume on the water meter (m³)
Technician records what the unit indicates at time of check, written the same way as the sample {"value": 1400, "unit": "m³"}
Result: {"value": 972189.638, "unit": "m³"}
